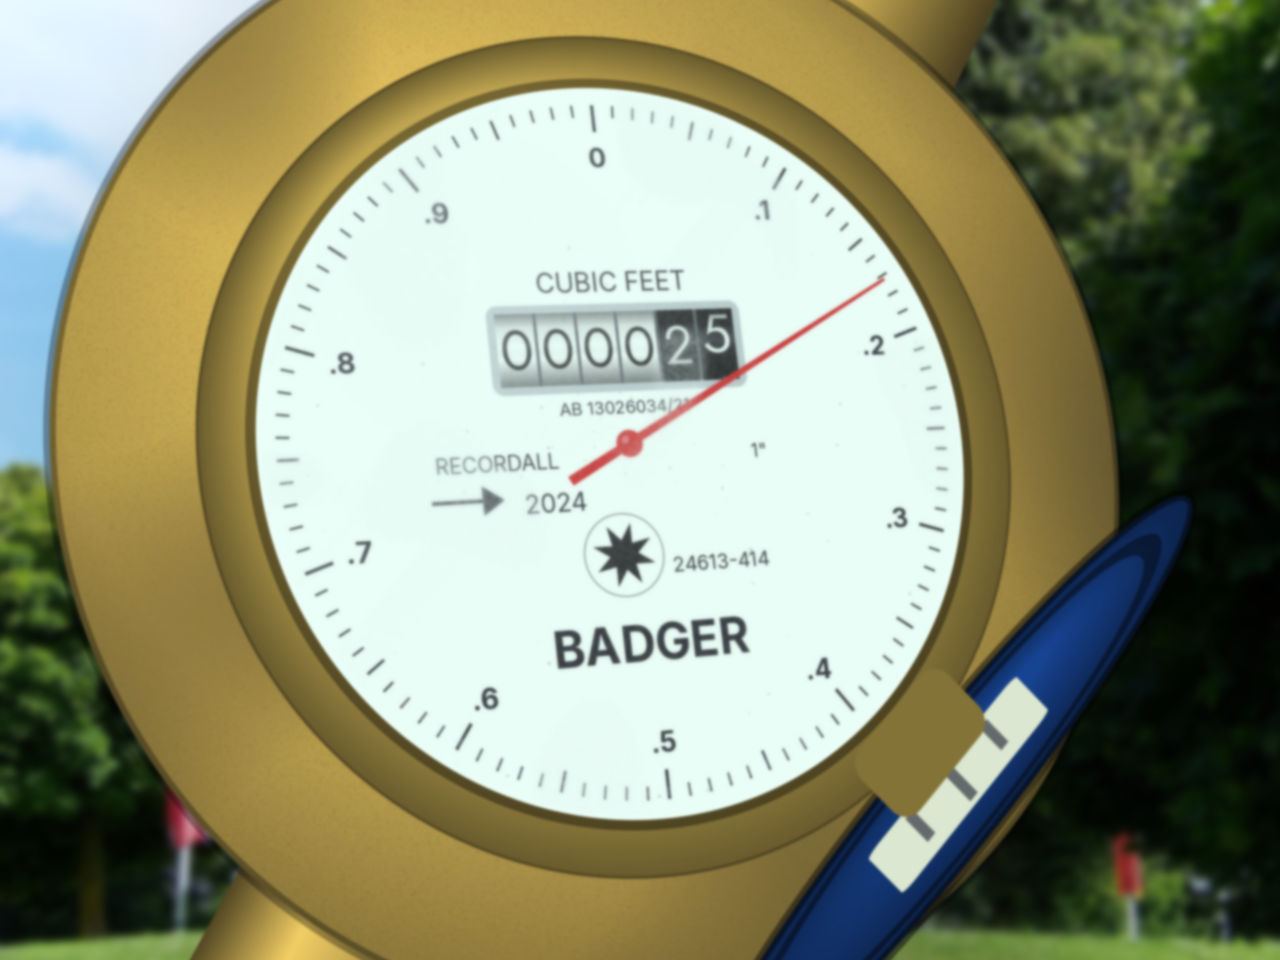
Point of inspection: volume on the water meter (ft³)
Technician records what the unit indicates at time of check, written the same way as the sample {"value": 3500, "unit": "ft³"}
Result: {"value": 25.17, "unit": "ft³"}
